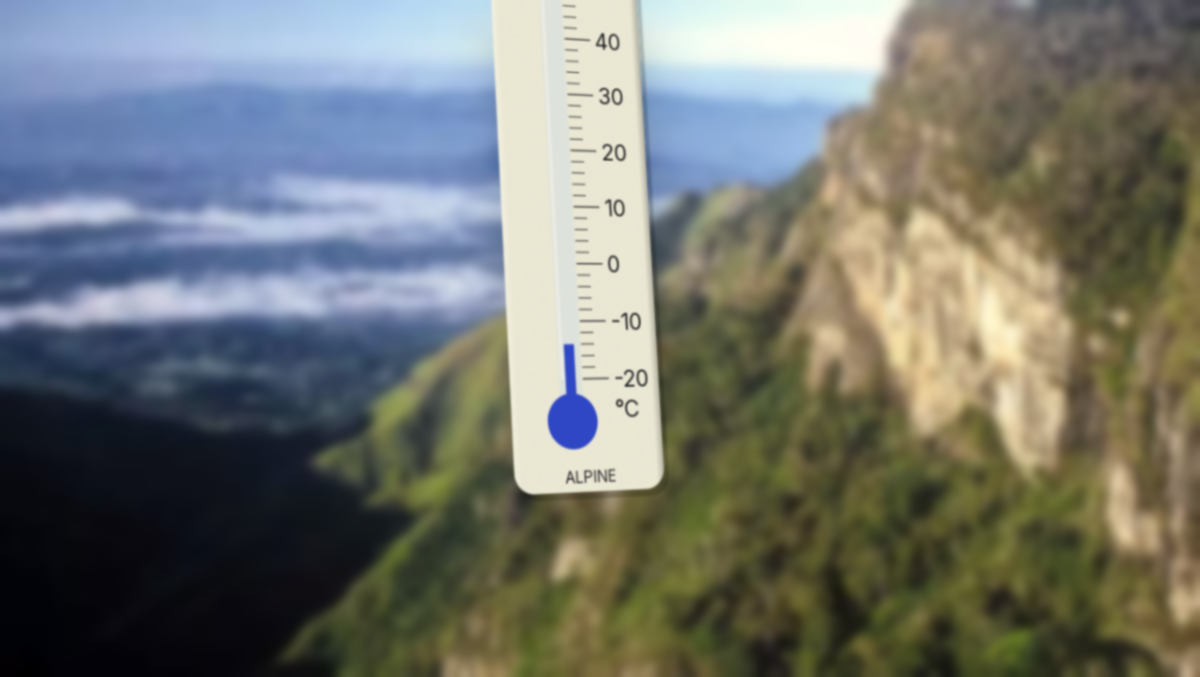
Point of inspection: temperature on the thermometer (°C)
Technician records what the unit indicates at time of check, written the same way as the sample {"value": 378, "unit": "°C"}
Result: {"value": -14, "unit": "°C"}
